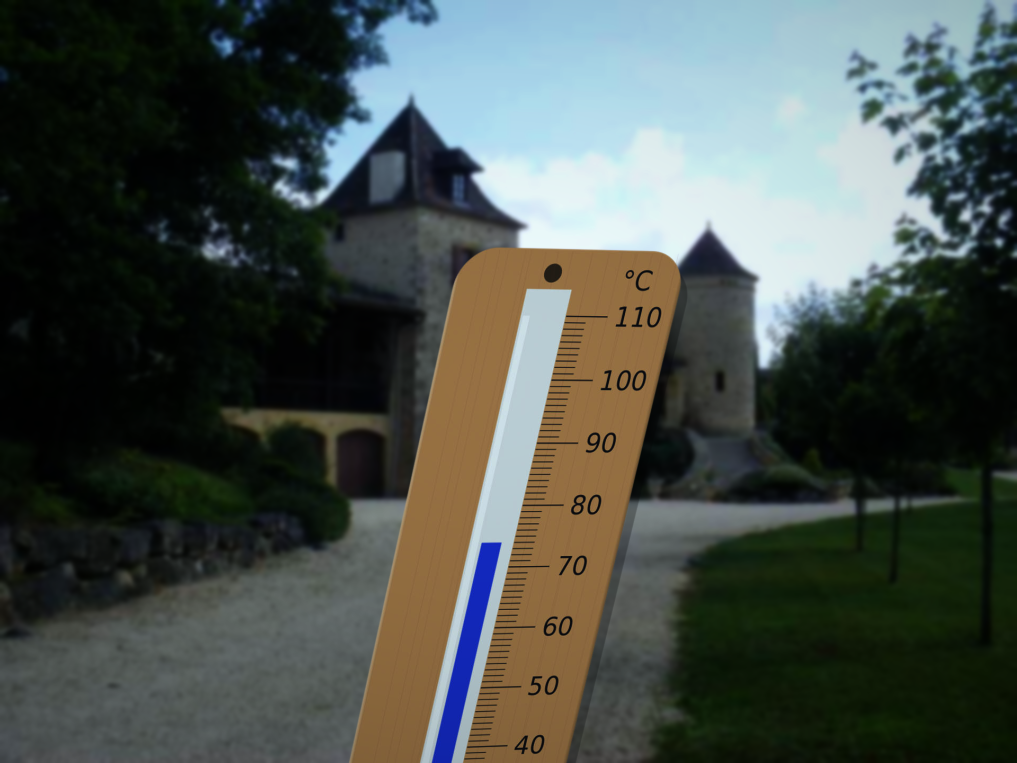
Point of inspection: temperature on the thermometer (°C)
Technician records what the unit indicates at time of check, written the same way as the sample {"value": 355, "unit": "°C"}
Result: {"value": 74, "unit": "°C"}
